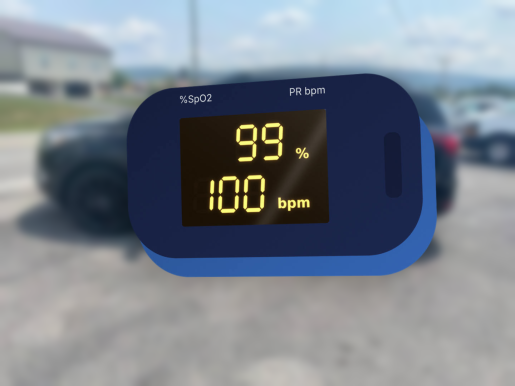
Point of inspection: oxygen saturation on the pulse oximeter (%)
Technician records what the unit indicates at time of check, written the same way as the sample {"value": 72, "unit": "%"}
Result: {"value": 99, "unit": "%"}
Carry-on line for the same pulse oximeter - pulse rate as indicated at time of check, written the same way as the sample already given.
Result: {"value": 100, "unit": "bpm"}
